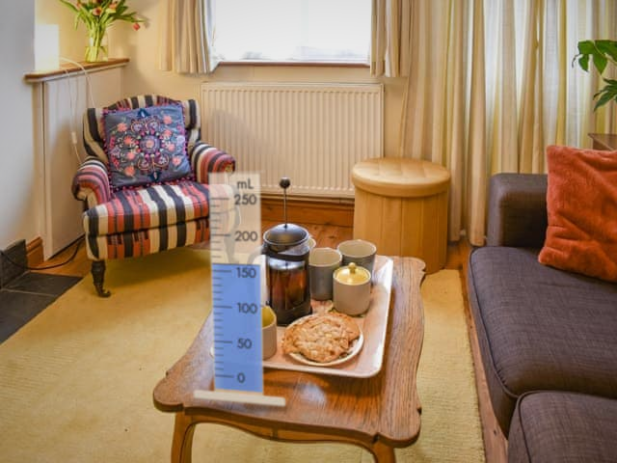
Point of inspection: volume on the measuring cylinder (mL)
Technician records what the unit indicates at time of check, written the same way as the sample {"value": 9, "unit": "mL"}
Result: {"value": 160, "unit": "mL"}
